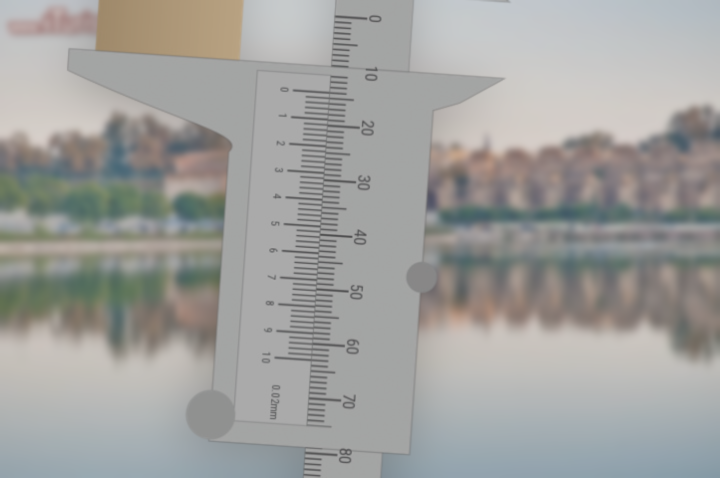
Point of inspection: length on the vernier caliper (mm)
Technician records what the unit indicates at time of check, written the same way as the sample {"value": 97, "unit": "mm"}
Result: {"value": 14.0, "unit": "mm"}
